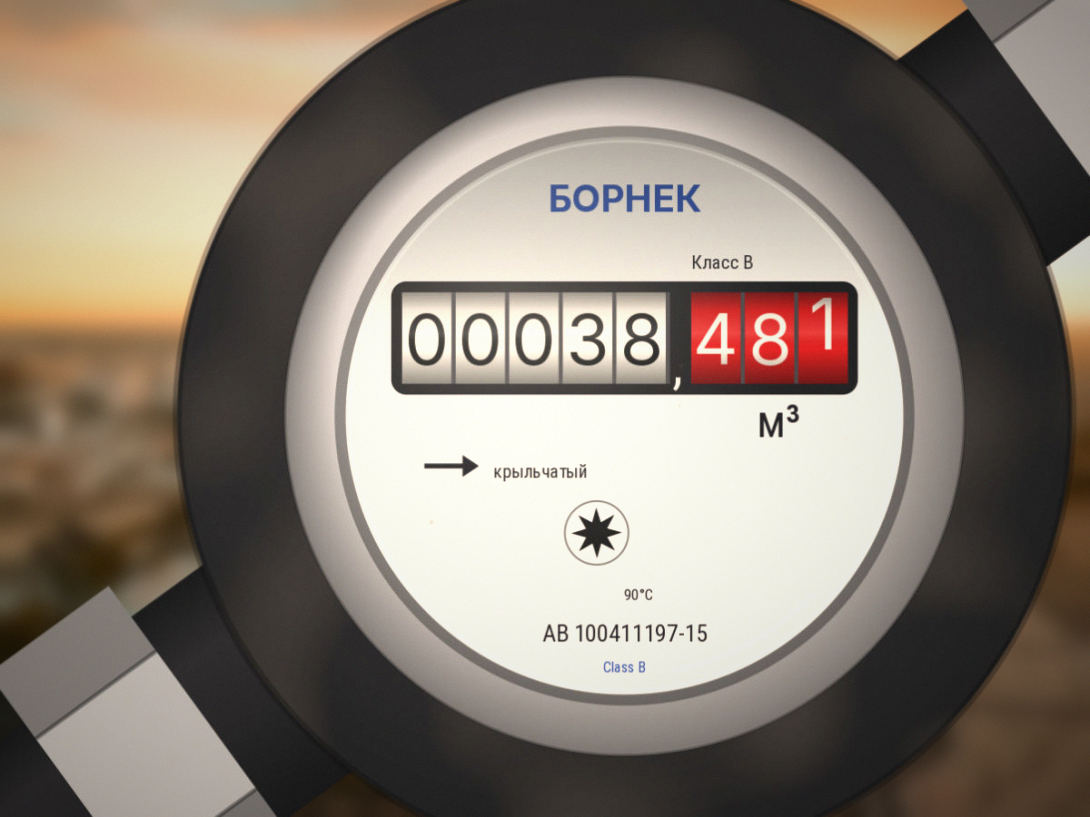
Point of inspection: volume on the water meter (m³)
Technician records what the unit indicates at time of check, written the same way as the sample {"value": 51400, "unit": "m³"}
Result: {"value": 38.481, "unit": "m³"}
